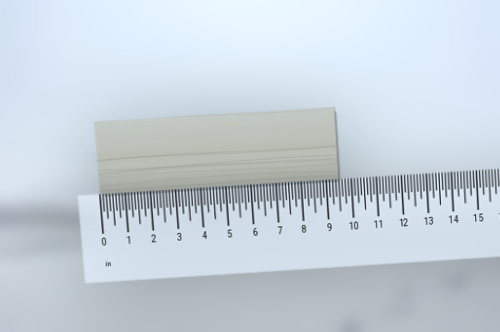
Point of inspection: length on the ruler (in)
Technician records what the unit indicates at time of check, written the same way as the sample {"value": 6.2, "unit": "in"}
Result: {"value": 9.5, "unit": "in"}
